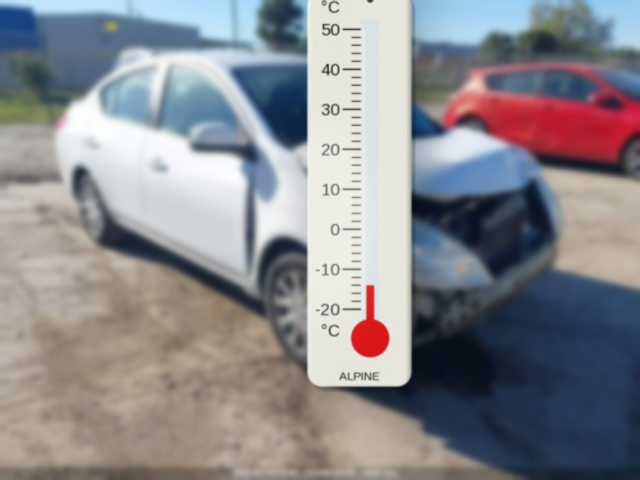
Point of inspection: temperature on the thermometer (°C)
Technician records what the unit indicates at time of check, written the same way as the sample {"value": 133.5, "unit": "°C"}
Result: {"value": -14, "unit": "°C"}
